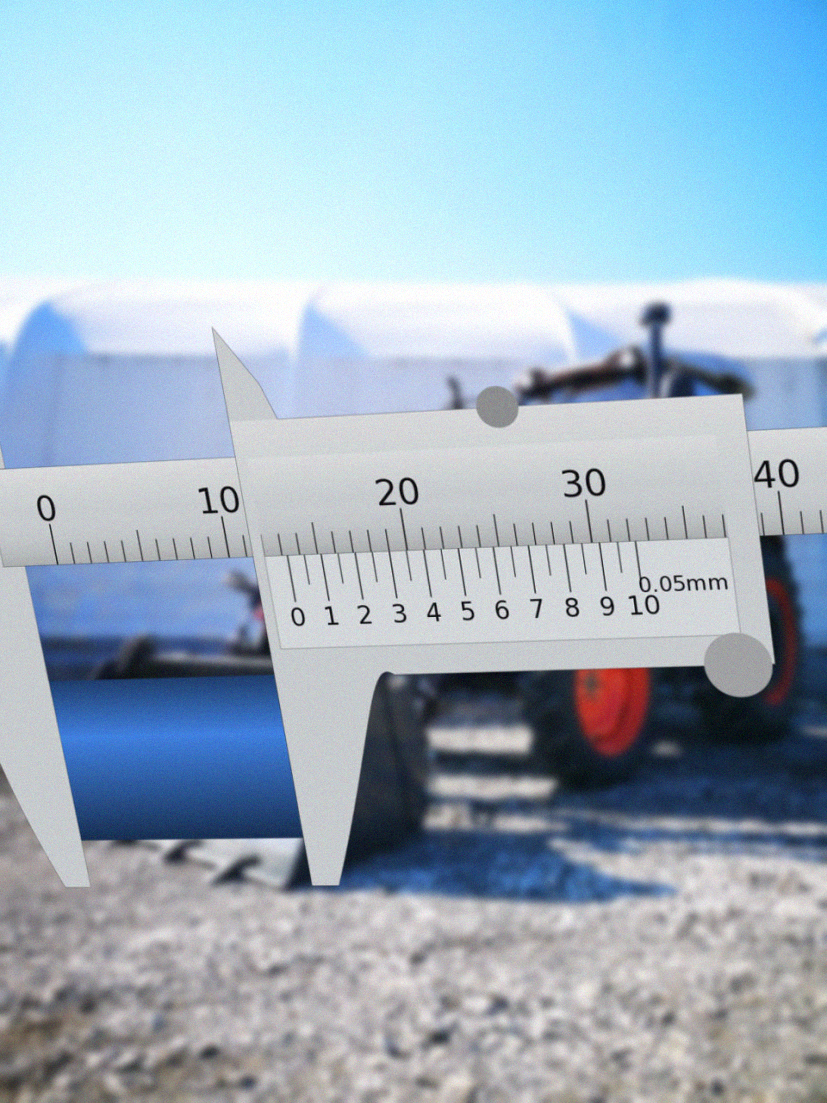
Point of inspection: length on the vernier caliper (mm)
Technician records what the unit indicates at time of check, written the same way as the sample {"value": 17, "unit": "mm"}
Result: {"value": 13.3, "unit": "mm"}
